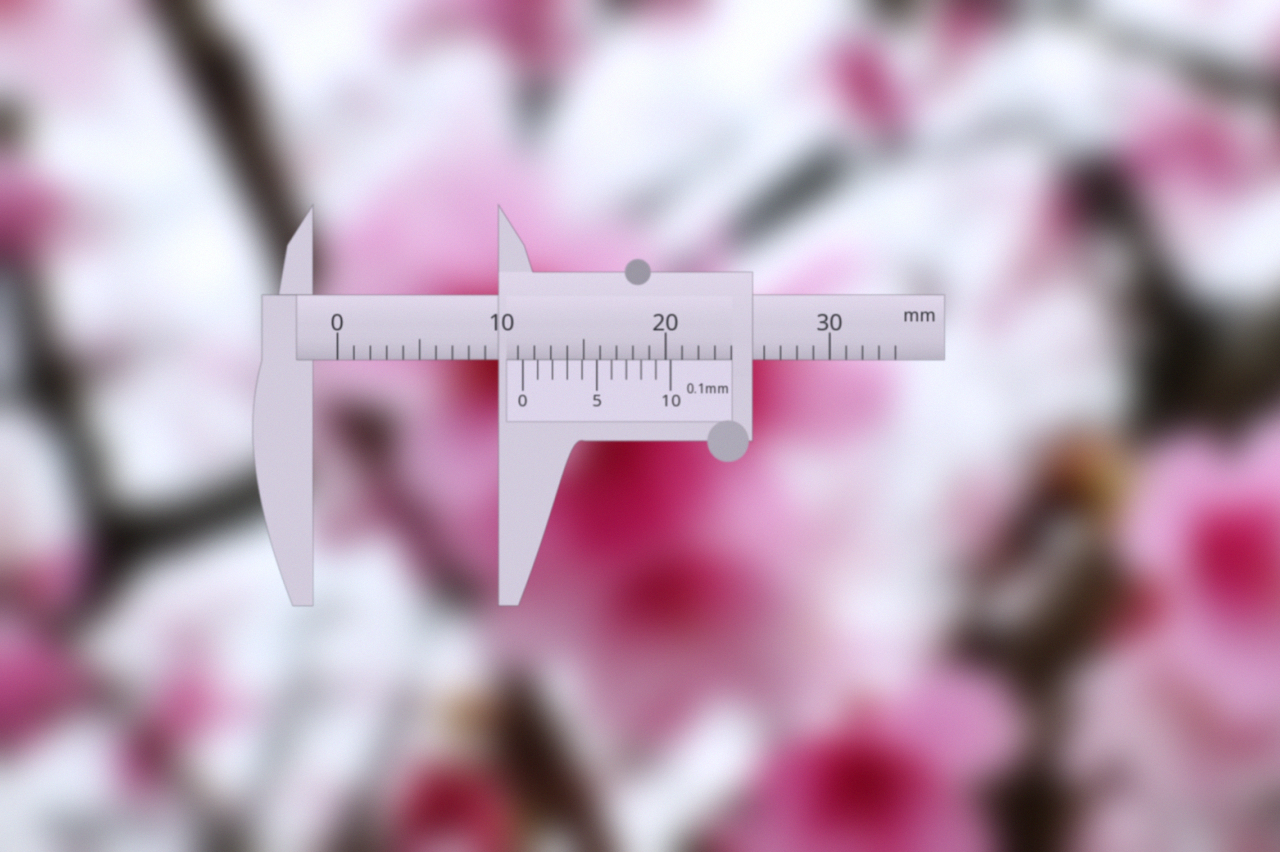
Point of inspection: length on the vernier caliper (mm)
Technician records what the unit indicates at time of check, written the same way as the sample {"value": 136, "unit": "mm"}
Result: {"value": 11.3, "unit": "mm"}
